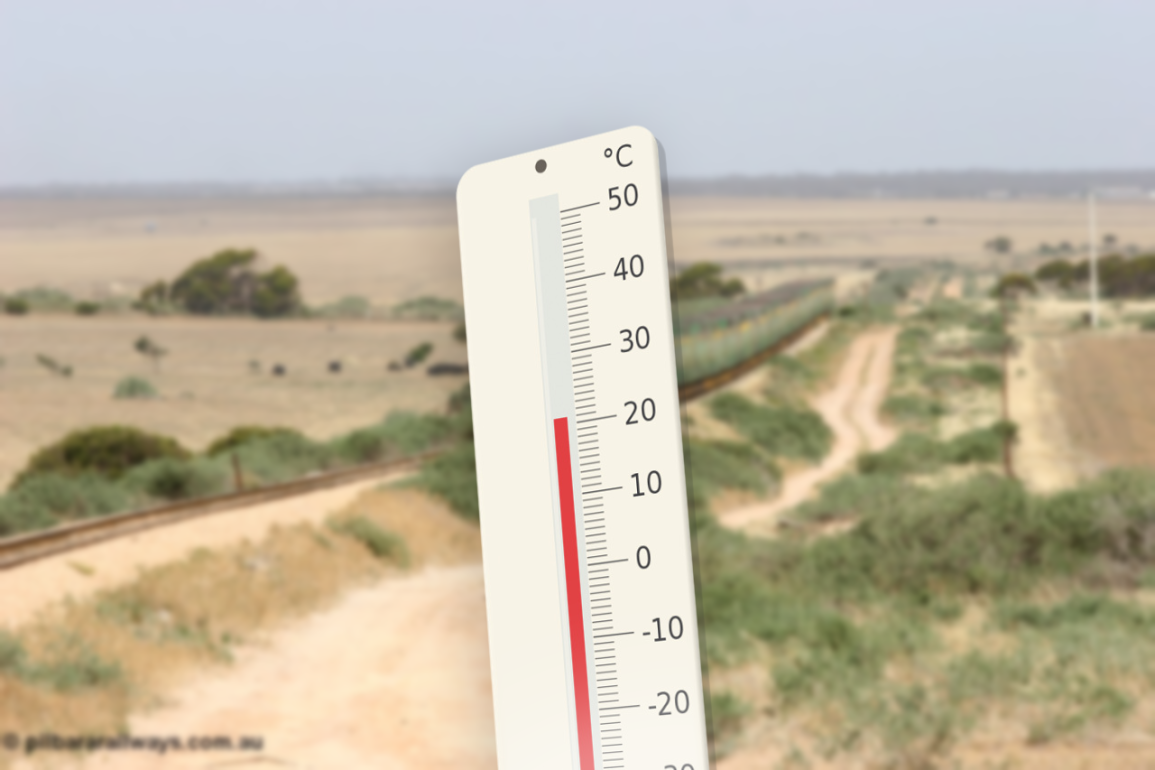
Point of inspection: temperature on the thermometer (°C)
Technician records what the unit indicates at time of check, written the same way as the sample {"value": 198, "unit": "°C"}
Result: {"value": 21, "unit": "°C"}
